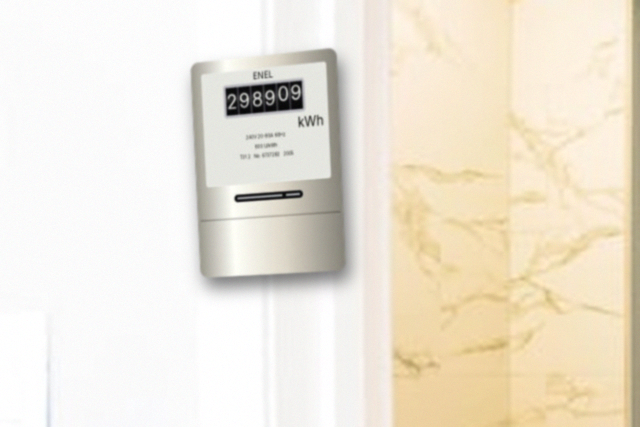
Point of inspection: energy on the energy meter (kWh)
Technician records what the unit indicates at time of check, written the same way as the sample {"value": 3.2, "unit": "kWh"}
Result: {"value": 298909, "unit": "kWh"}
